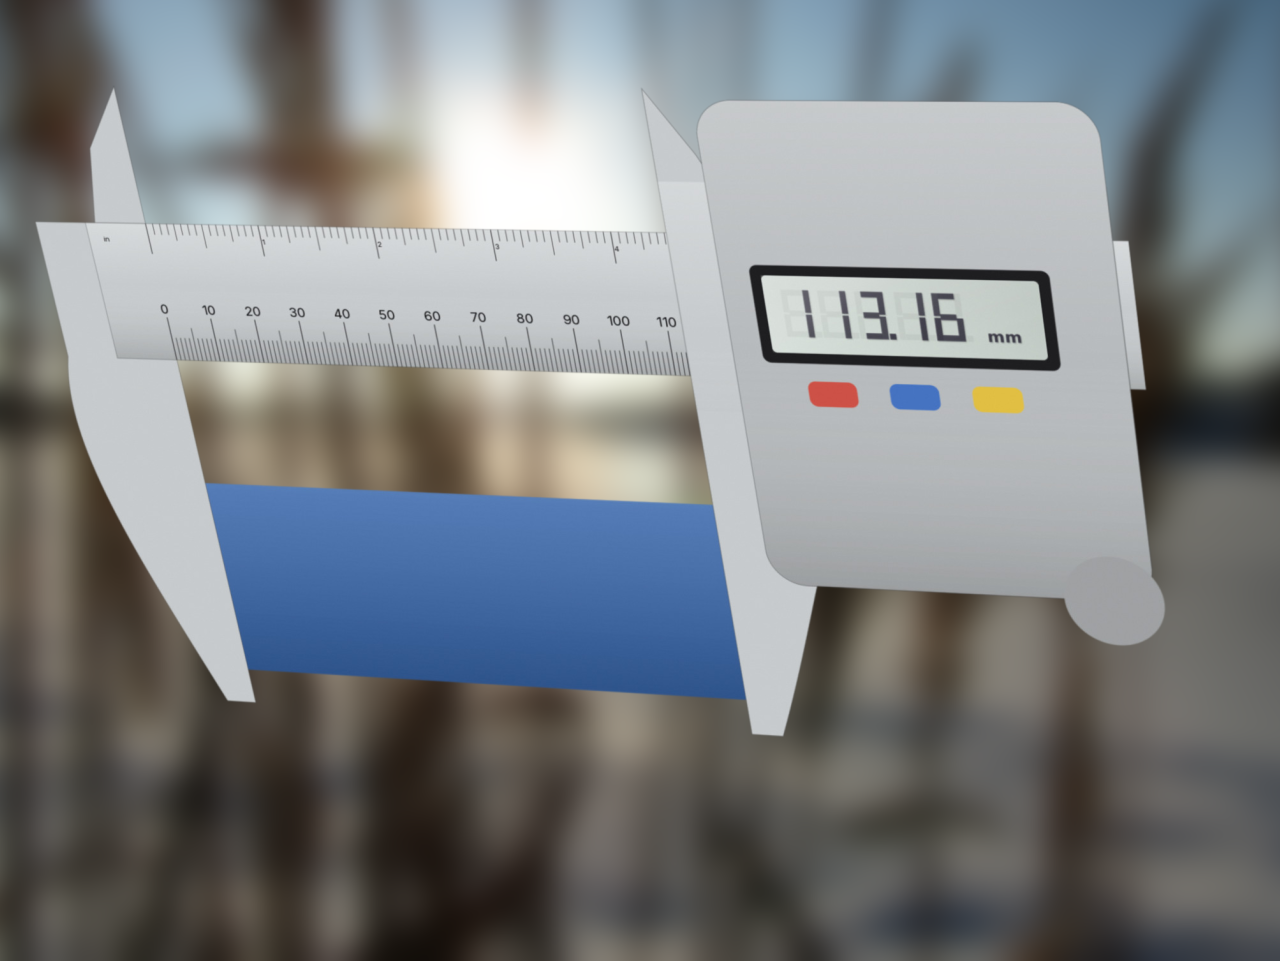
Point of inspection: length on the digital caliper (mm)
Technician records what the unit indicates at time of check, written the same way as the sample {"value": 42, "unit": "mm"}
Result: {"value": 113.16, "unit": "mm"}
